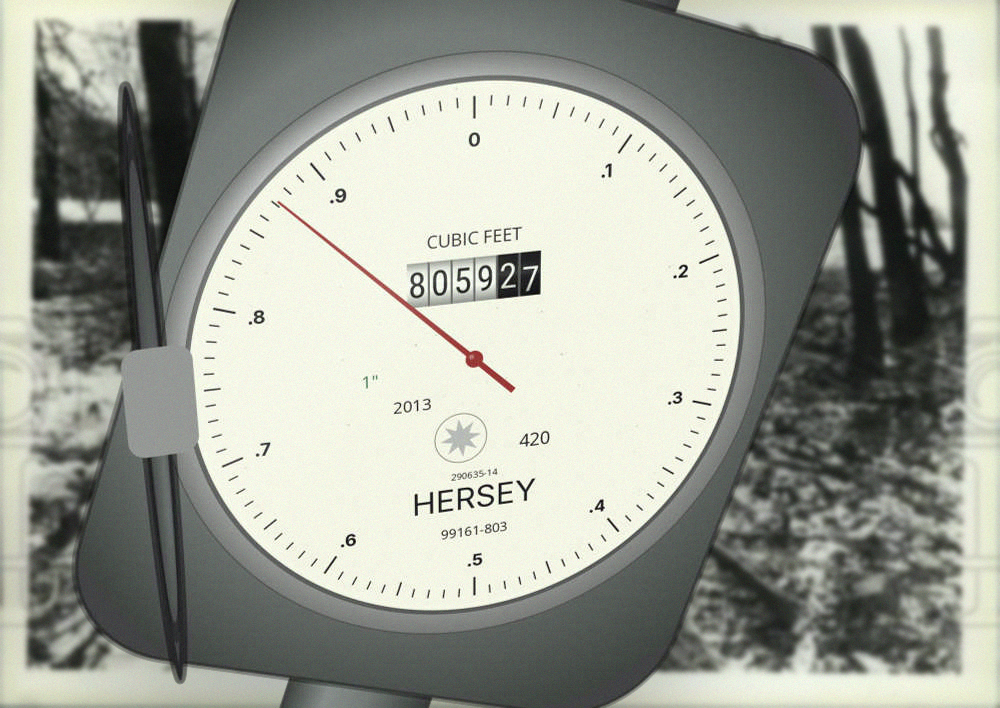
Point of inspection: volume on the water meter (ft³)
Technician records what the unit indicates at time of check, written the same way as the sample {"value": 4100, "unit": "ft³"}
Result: {"value": 805926.87, "unit": "ft³"}
